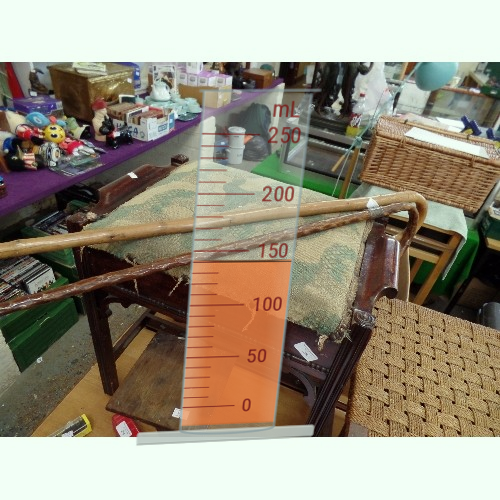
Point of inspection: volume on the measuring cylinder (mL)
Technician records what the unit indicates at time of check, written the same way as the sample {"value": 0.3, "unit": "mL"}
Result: {"value": 140, "unit": "mL"}
